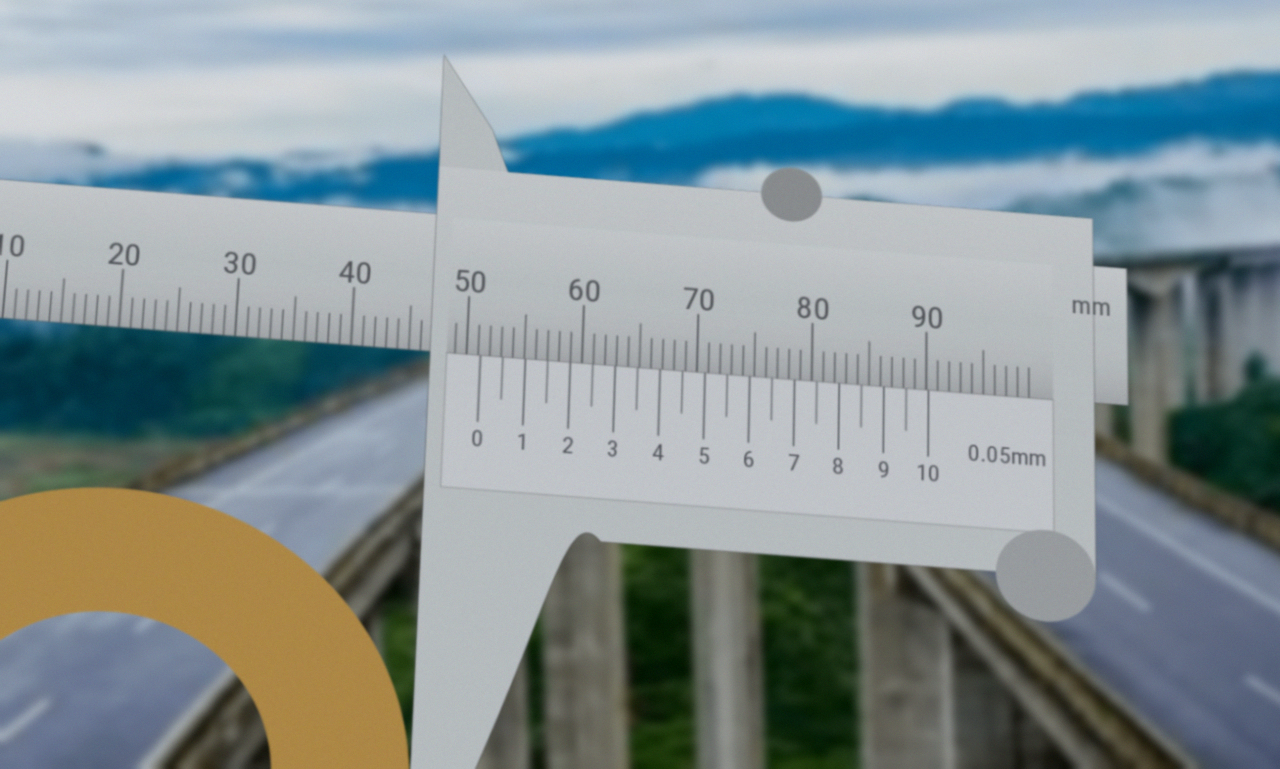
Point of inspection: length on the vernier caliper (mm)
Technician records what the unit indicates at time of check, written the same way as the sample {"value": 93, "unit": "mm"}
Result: {"value": 51.2, "unit": "mm"}
